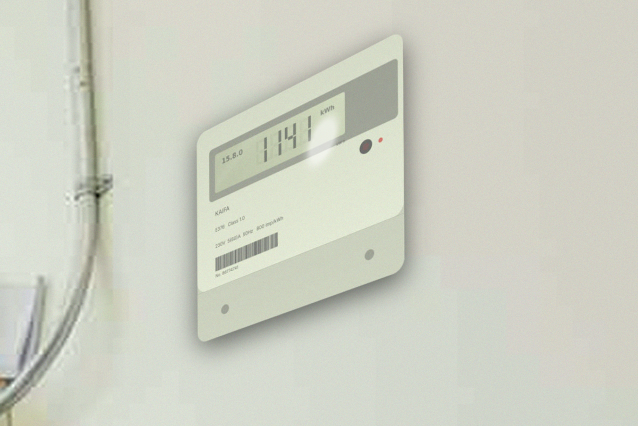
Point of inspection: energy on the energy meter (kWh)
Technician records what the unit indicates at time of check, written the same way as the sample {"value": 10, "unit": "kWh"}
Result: {"value": 1141, "unit": "kWh"}
